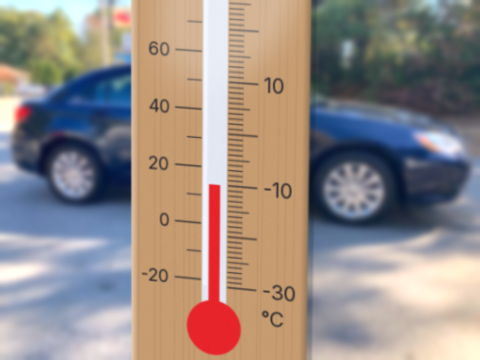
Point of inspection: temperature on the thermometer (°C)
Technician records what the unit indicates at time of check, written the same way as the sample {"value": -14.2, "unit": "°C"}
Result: {"value": -10, "unit": "°C"}
